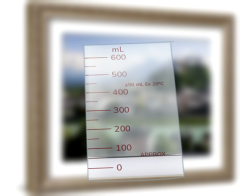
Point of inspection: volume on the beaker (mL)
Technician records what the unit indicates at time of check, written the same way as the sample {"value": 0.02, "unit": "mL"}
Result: {"value": 50, "unit": "mL"}
